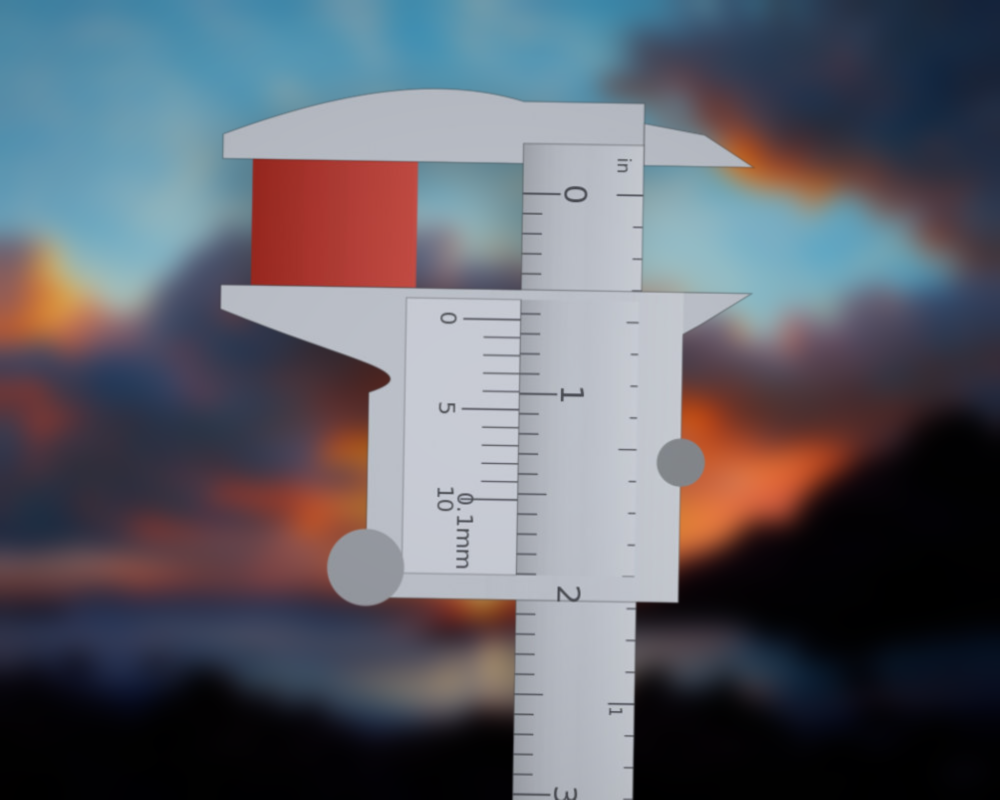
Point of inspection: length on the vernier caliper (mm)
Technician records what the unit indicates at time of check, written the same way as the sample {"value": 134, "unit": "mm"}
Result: {"value": 6.3, "unit": "mm"}
